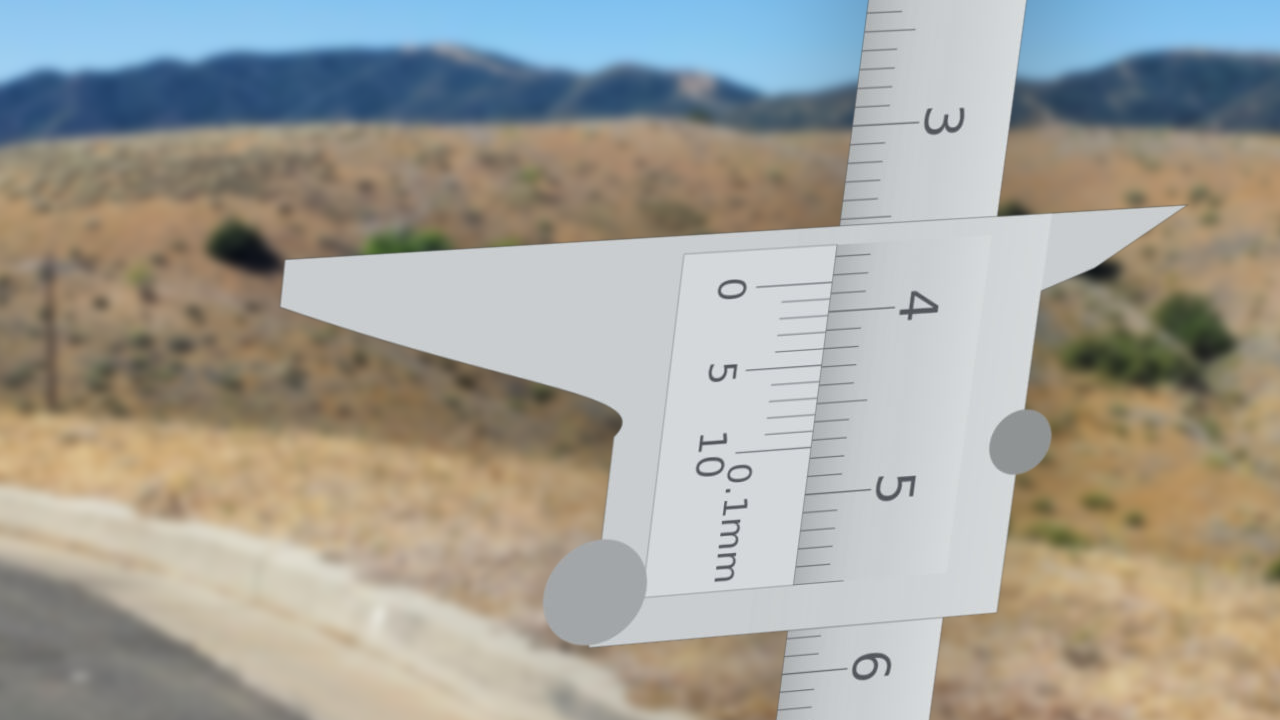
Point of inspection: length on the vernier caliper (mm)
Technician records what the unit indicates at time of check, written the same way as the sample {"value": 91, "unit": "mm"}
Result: {"value": 38.4, "unit": "mm"}
